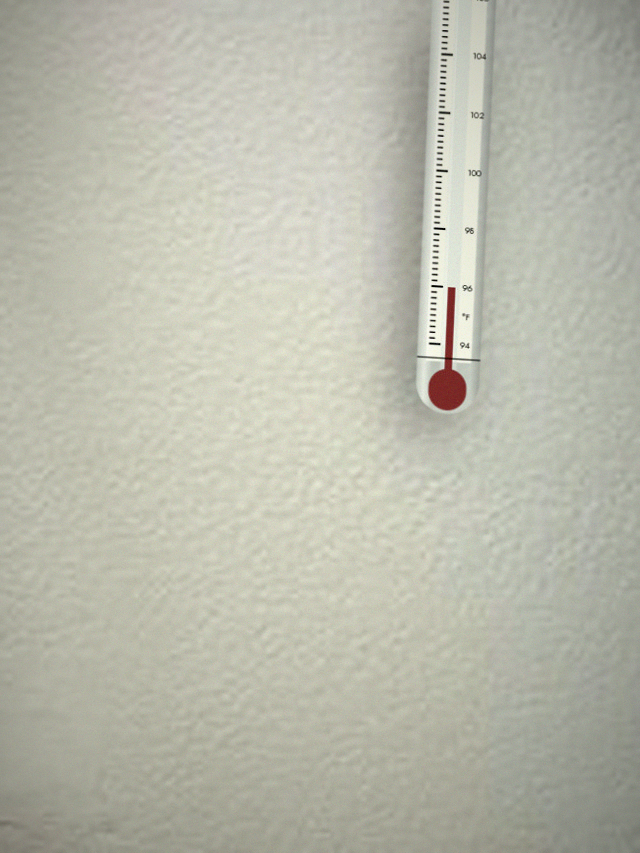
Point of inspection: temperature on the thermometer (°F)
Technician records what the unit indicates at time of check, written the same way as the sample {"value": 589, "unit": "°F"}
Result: {"value": 96, "unit": "°F"}
